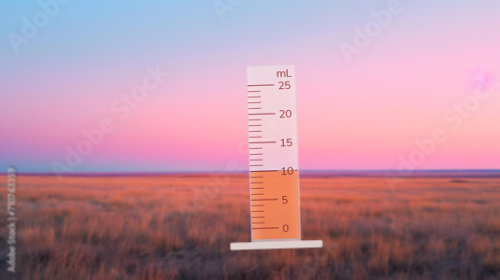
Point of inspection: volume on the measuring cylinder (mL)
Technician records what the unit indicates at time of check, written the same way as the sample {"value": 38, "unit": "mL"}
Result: {"value": 10, "unit": "mL"}
